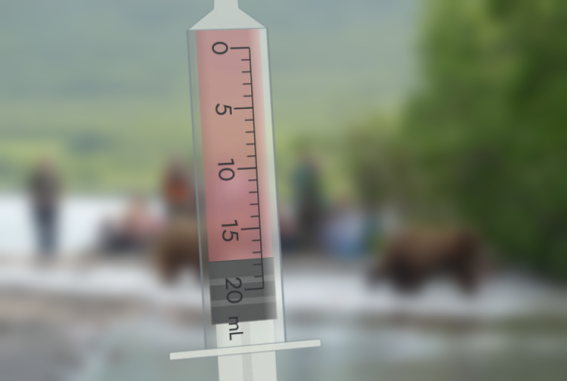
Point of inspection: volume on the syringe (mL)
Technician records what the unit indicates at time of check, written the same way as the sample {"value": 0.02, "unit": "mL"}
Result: {"value": 17.5, "unit": "mL"}
